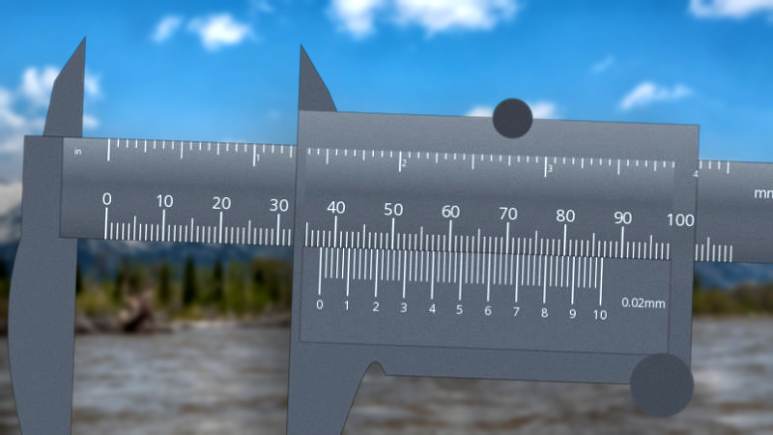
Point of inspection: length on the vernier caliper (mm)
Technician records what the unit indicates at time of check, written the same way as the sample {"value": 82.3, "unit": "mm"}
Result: {"value": 37.6, "unit": "mm"}
